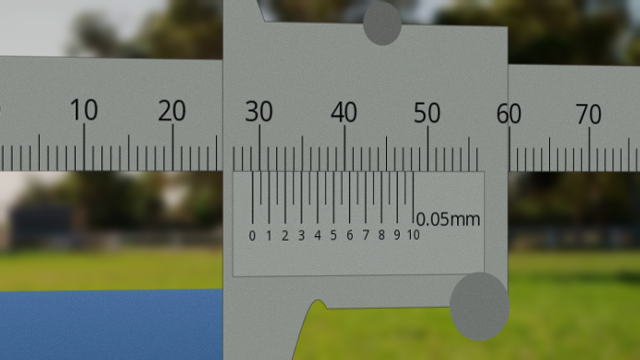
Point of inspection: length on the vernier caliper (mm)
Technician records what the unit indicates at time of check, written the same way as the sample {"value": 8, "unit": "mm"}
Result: {"value": 29.2, "unit": "mm"}
